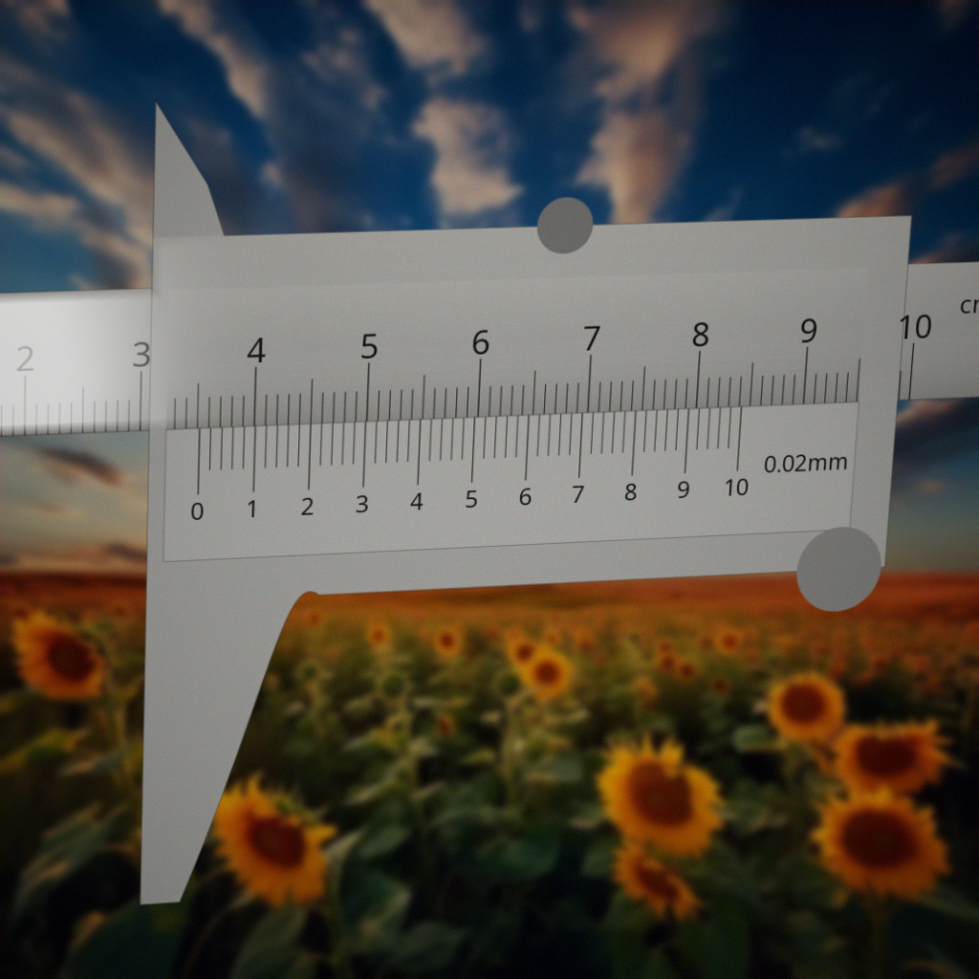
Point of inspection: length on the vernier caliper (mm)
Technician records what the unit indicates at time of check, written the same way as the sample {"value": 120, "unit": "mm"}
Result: {"value": 35.2, "unit": "mm"}
